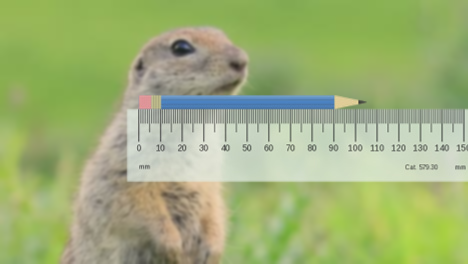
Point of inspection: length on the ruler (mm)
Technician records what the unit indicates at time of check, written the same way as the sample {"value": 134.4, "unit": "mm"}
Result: {"value": 105, "unit": "mm"}
